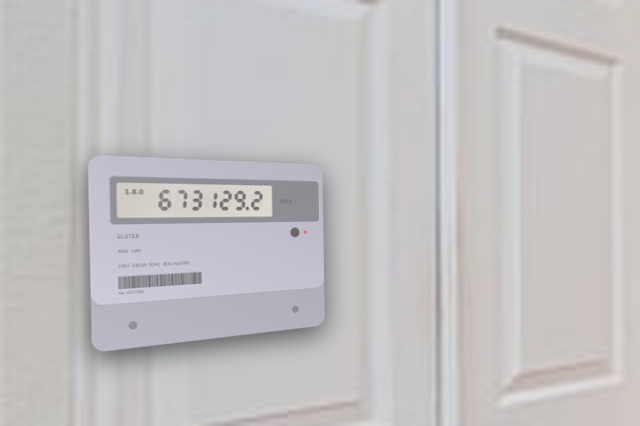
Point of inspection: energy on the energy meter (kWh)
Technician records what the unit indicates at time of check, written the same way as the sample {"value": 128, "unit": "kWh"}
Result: {"value": 673129.2, "unit": "kWh"}
